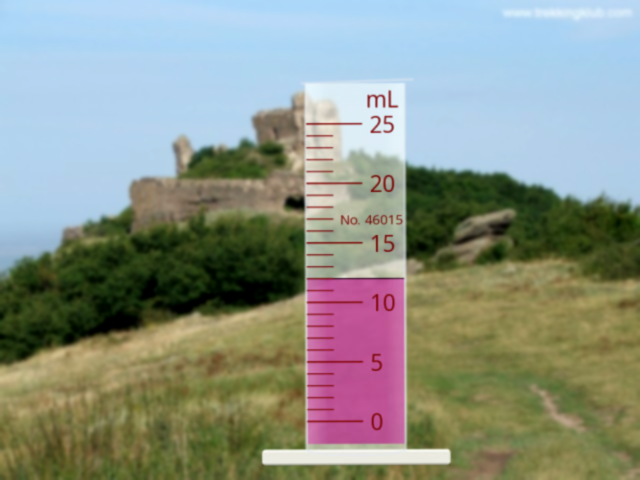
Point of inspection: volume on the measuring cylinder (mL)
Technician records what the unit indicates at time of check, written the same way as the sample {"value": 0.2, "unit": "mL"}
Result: {"value": 12, "unit": "mL"}
